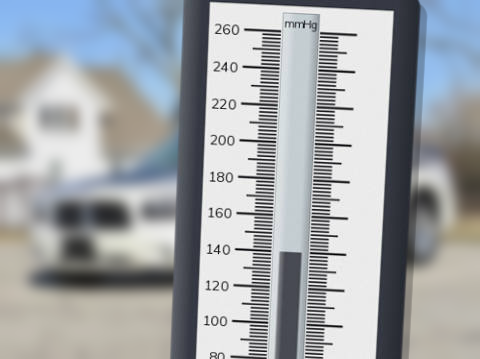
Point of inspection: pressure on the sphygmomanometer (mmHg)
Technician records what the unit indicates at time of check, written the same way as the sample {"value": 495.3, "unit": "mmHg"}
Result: {"value": 140, "unit": "mmHg"}
